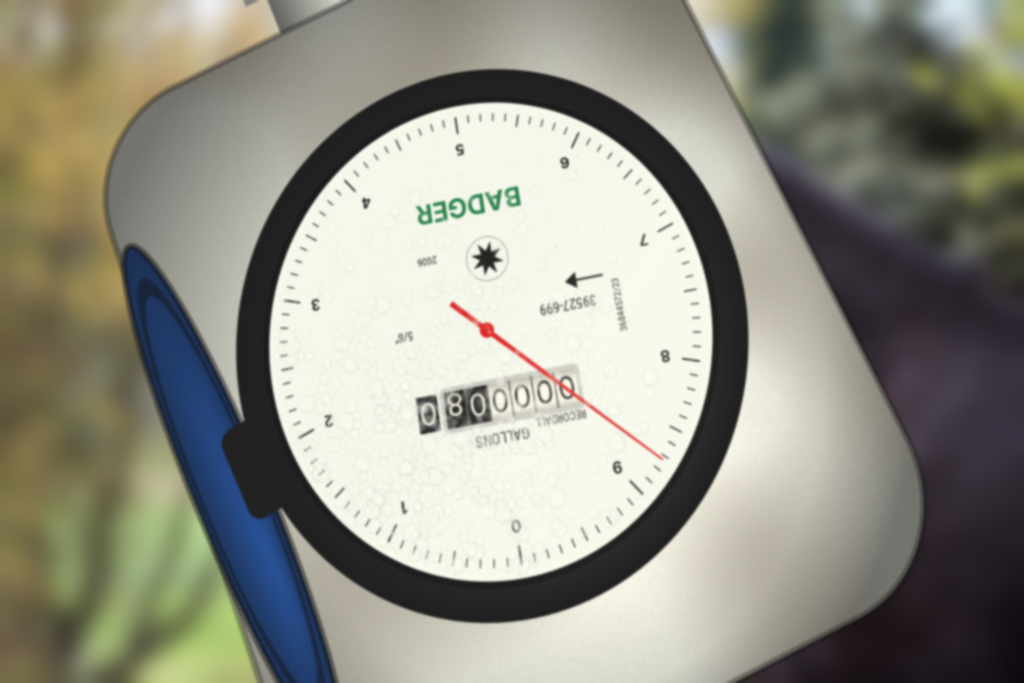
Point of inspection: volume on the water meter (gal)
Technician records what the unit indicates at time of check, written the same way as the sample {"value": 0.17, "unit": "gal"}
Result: {"value": 78.7, "unit": "gal"}
